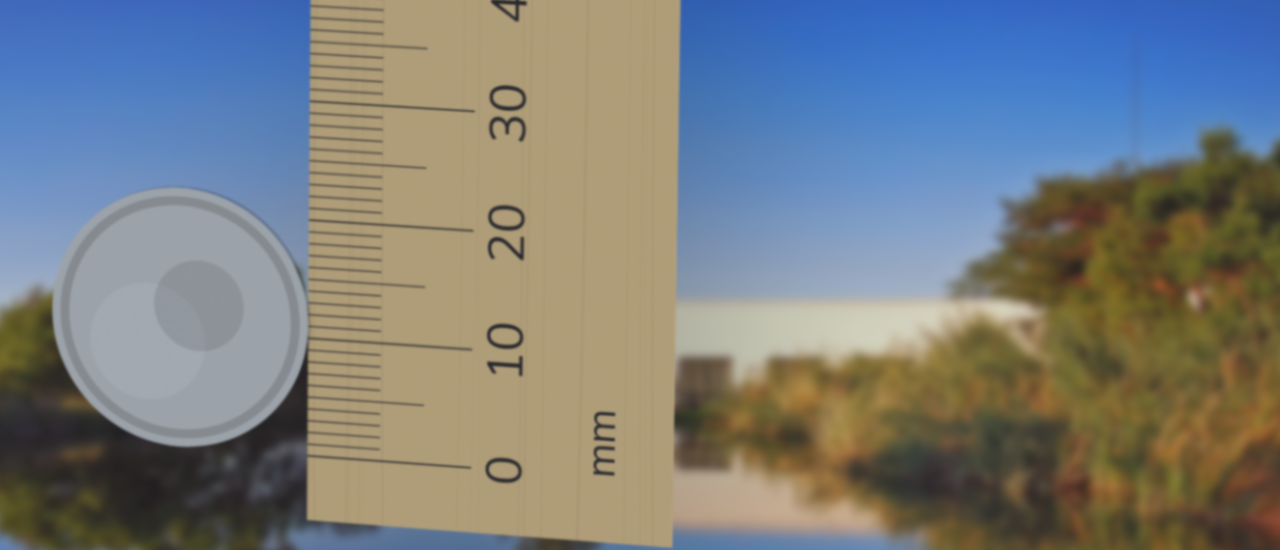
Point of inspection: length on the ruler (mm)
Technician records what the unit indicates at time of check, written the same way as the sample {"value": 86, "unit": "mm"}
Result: {"value": 22, "unit": "mm"}
